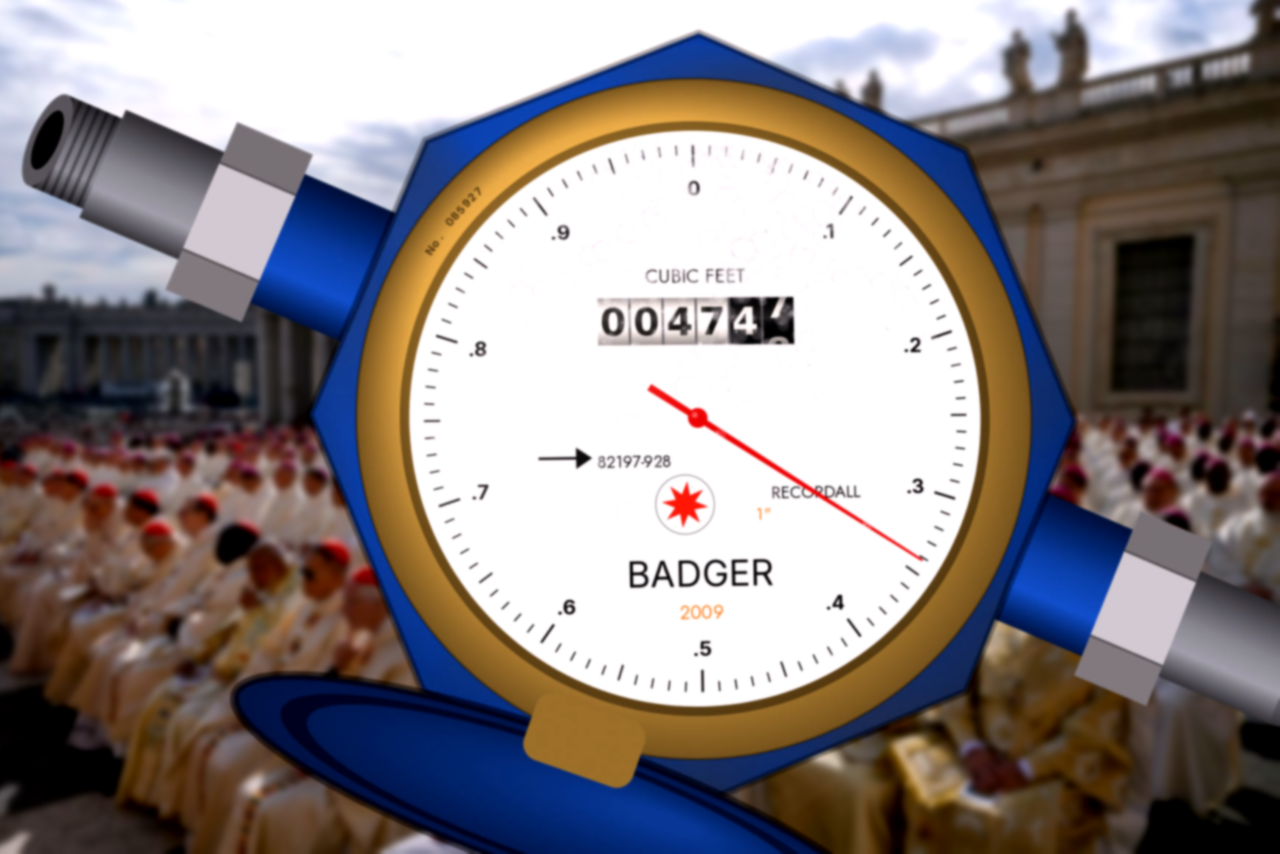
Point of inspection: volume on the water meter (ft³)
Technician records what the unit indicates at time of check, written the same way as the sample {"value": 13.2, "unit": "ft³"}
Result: {"value": 4747.34, "unit": "ft³"}
